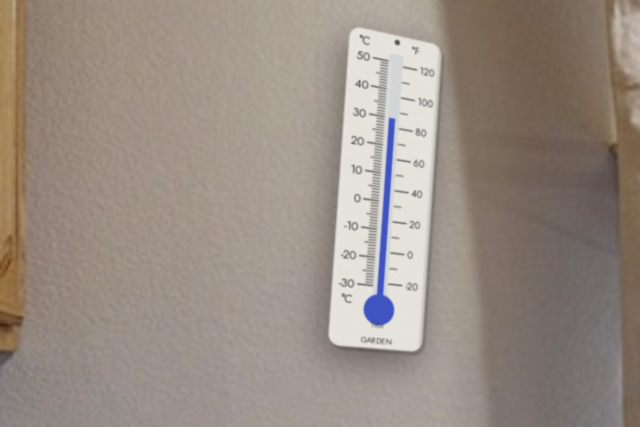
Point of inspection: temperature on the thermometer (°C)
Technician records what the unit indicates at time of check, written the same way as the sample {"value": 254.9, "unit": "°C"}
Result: {"value": 30, "unit": "°C"}
